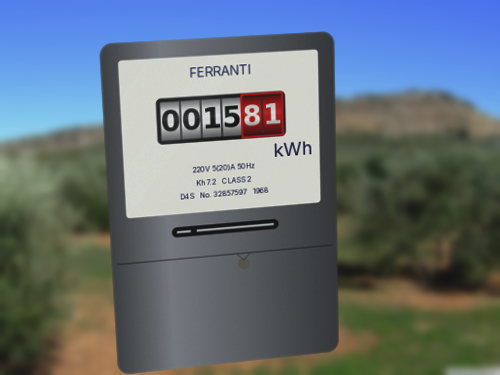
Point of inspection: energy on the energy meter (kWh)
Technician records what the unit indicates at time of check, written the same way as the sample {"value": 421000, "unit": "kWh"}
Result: {"value": 15.81, "unit": "kWh"}
